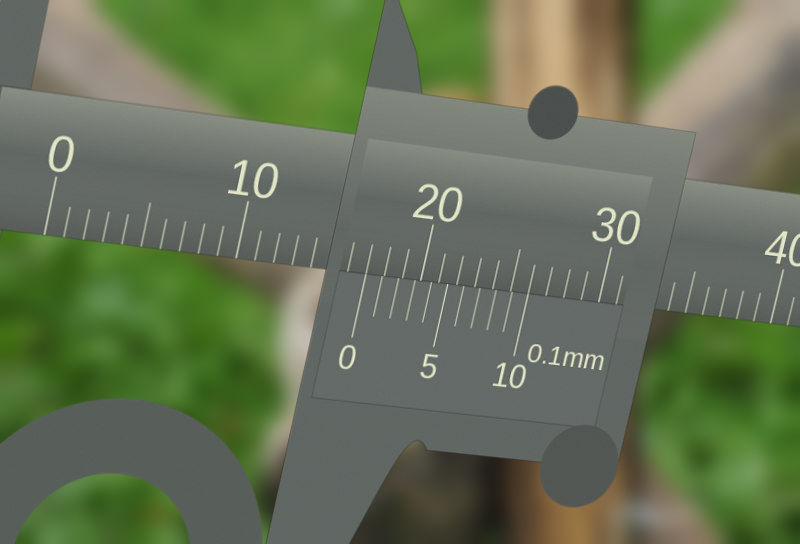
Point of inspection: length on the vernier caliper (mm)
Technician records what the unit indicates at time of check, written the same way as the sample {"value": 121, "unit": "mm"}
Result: {"value": 17.0, "unit": "mm"}
